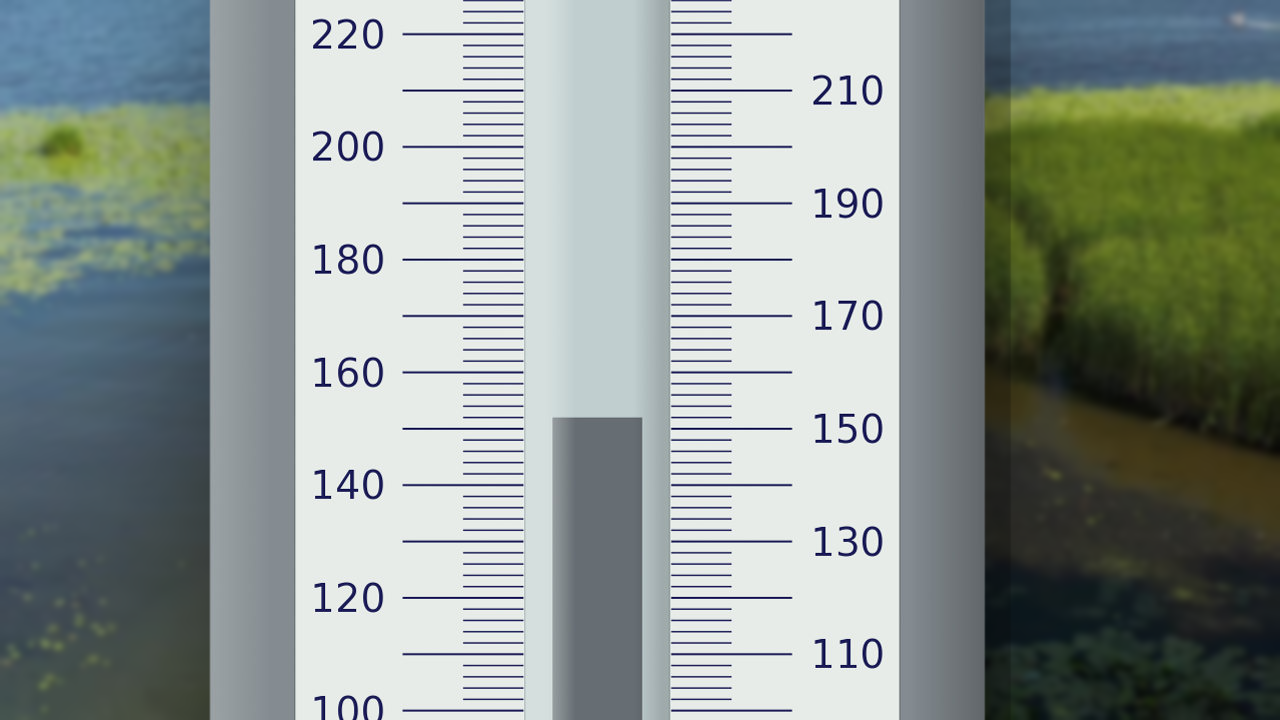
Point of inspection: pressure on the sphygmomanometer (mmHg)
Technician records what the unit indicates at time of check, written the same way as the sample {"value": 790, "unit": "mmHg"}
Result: {"value": 152, "unit": "mmHg"}
